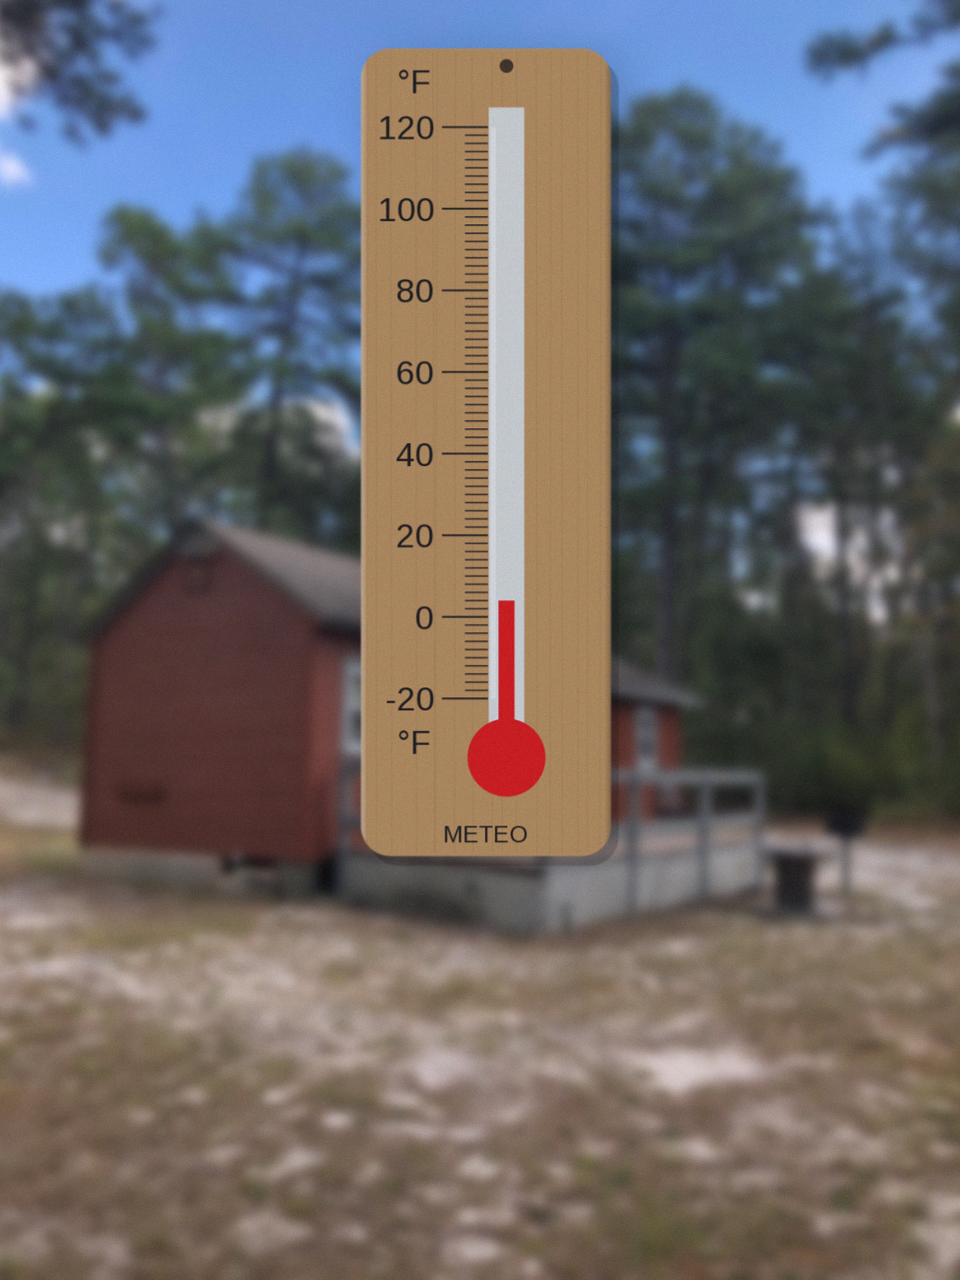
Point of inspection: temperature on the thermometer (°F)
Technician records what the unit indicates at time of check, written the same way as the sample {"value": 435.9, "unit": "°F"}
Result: {"value": 4, "unit": "°F"}
